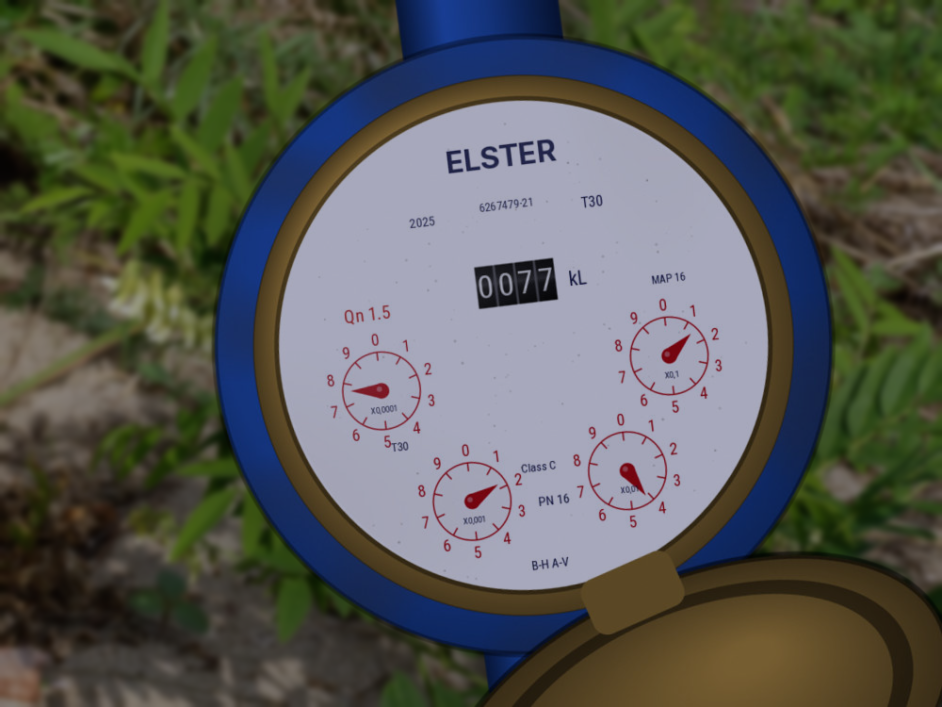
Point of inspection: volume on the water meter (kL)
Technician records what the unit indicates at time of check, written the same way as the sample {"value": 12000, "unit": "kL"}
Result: {"value": 77.1417, "unit": "kL"}
